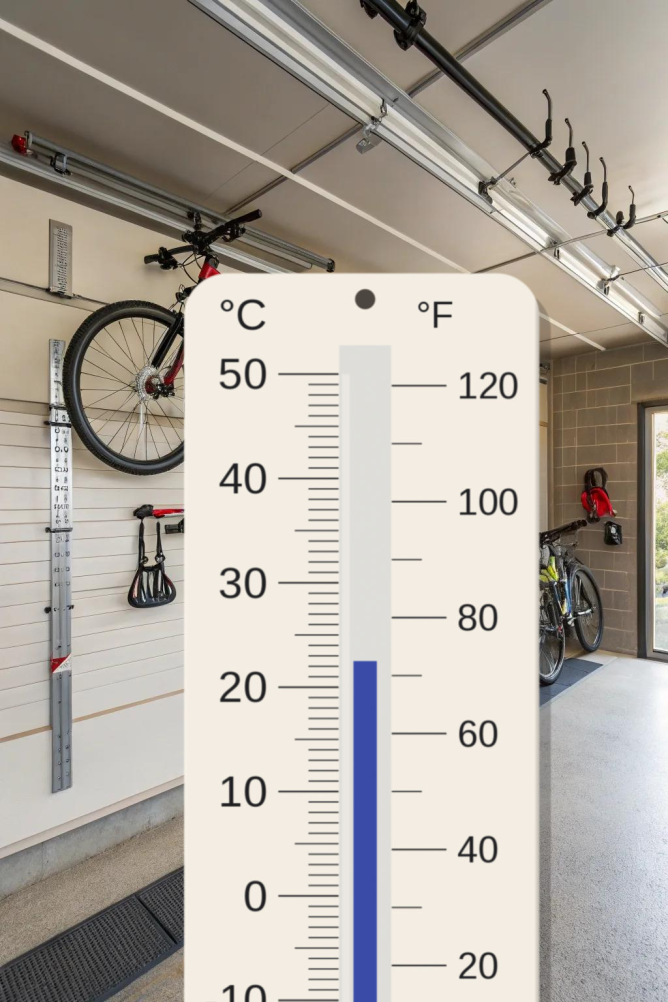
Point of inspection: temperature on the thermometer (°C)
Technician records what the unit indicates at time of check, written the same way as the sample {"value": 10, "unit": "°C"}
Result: {"value": 22.5, "unit": "°C"}
